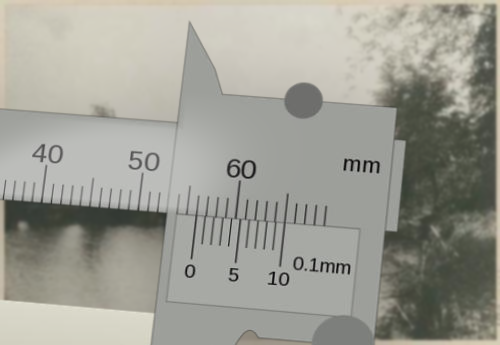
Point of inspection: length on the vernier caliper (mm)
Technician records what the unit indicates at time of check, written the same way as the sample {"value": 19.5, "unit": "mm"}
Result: {"value": 56.0, "unit": "mm"}
